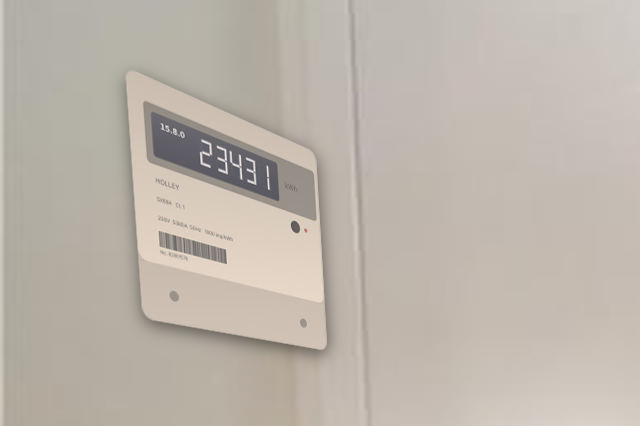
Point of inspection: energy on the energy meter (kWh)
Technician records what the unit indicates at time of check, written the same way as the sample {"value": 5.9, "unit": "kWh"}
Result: {"value": 23431, "unit": "kWh"}
